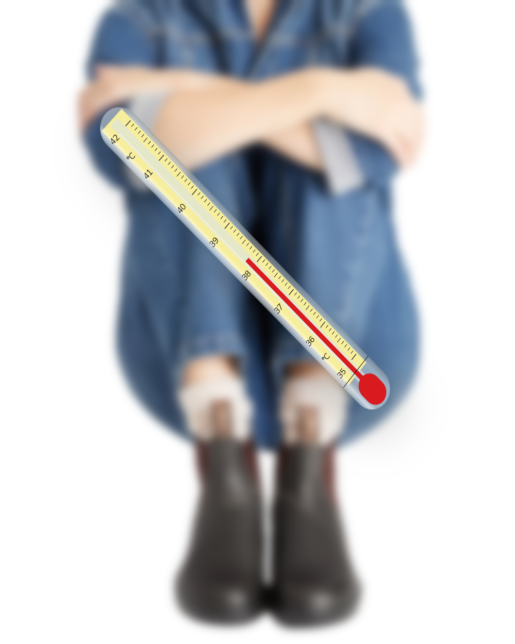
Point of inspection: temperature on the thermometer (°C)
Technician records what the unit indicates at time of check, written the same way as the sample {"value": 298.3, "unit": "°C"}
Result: {"value": 38.2, "unit": "°C"}
